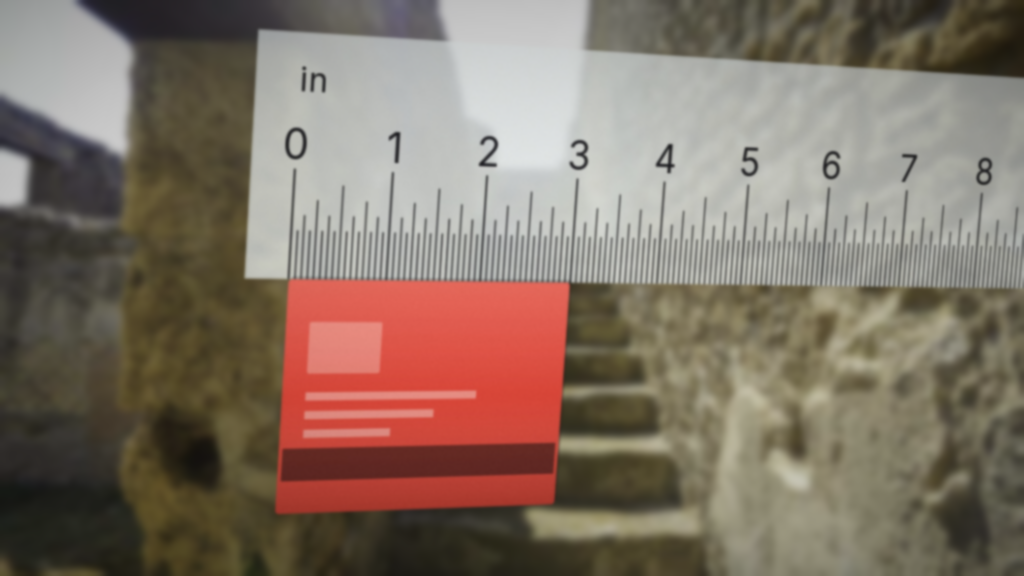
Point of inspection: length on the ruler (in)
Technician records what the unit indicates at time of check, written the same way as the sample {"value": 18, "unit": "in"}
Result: {"value": 3, "unit": "in"}
